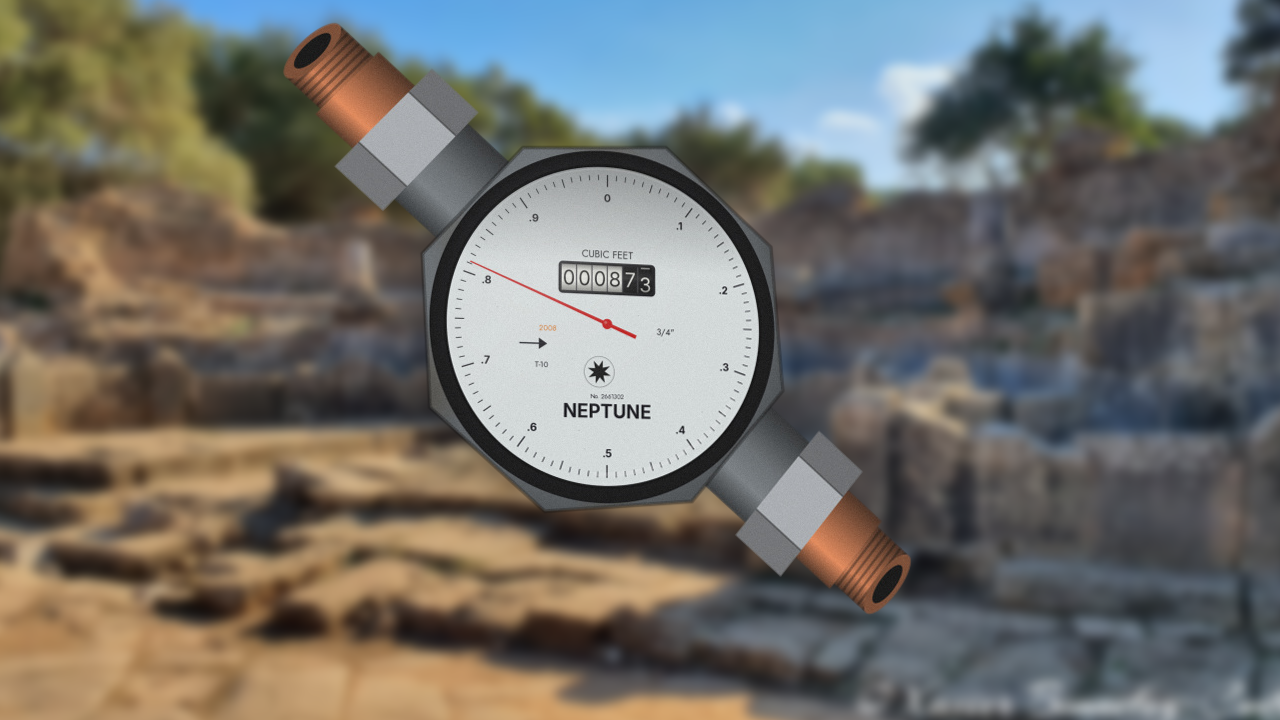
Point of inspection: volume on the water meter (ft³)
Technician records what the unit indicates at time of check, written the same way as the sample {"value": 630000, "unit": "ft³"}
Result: {"value": 872.81, "unit": "ft³"}
